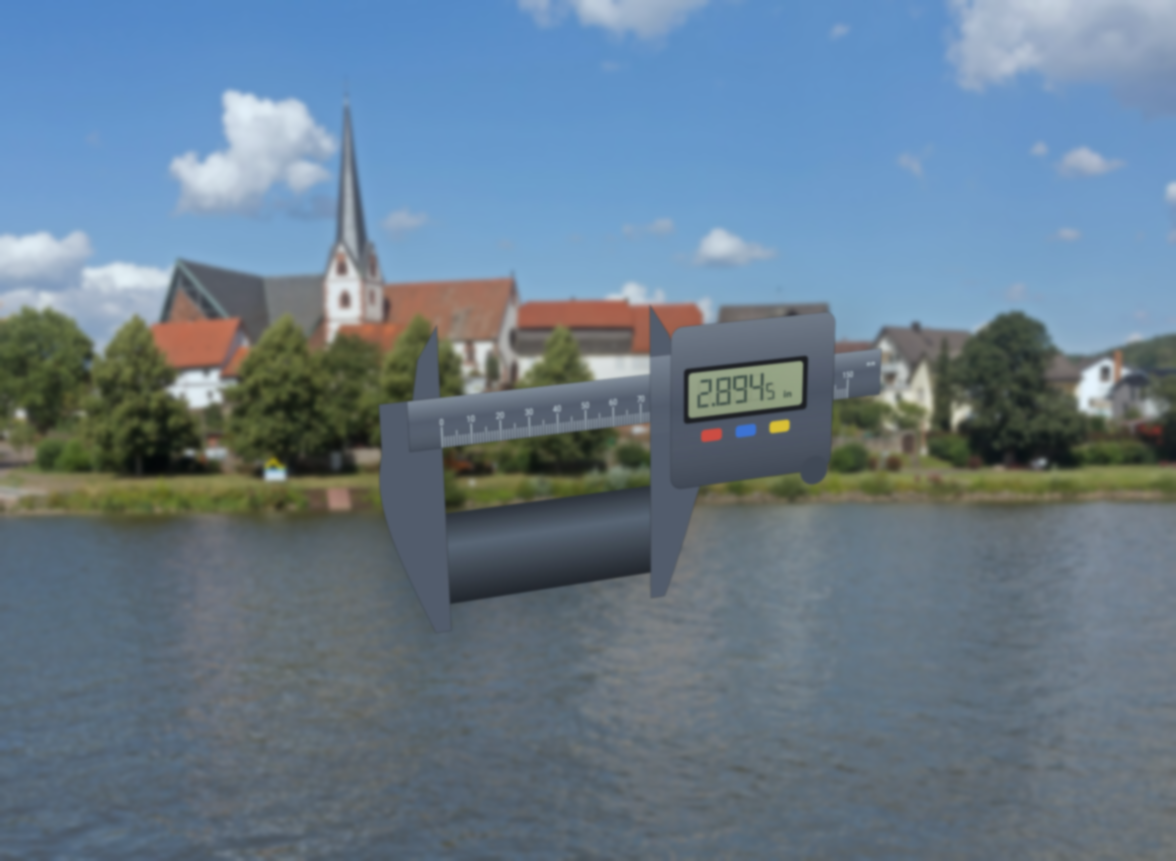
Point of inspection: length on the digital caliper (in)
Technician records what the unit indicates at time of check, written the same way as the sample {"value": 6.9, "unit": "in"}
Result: {"value": 2.8945, "unit": "in"}
